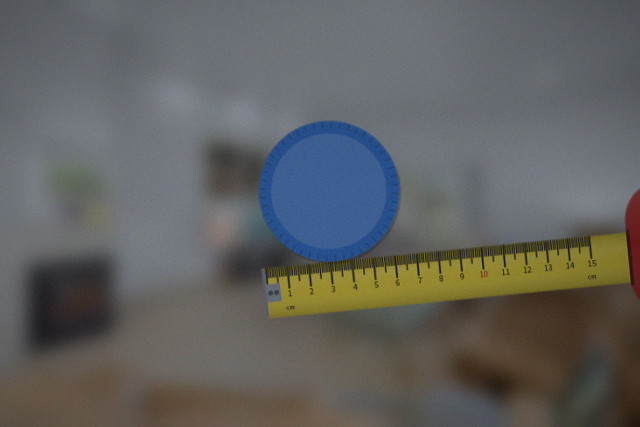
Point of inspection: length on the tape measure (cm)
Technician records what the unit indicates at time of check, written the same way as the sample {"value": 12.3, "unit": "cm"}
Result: {"value": 6.5, "unit": "cm"}
